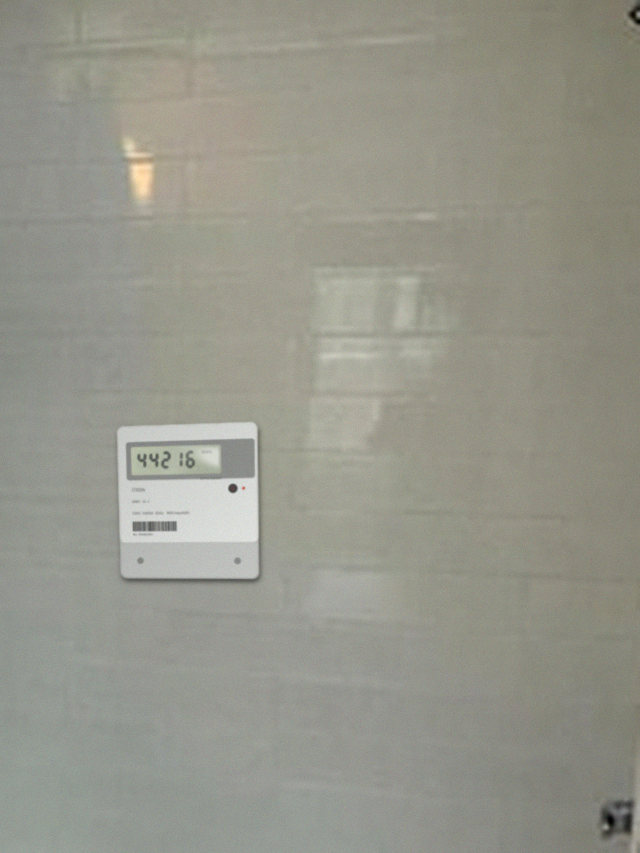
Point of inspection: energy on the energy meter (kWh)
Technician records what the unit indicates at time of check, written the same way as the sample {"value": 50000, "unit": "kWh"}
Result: {"value": 44216, "unit": "kWh"}
